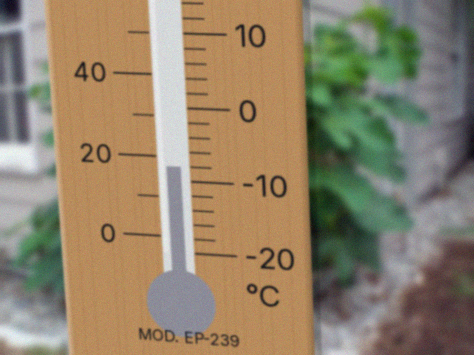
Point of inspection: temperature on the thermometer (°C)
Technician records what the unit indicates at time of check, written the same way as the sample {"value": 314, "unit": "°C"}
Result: {"value": -8, "unit": "°C"}
